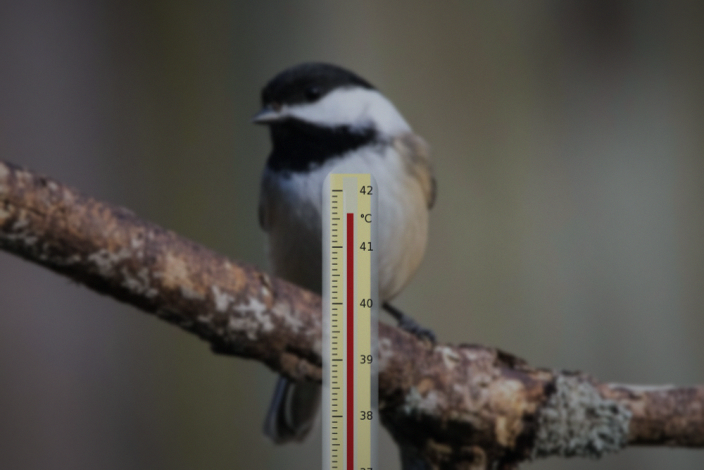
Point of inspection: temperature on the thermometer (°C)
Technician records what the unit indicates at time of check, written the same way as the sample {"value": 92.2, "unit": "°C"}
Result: {"value": 41.6, "unit": "°C"}
